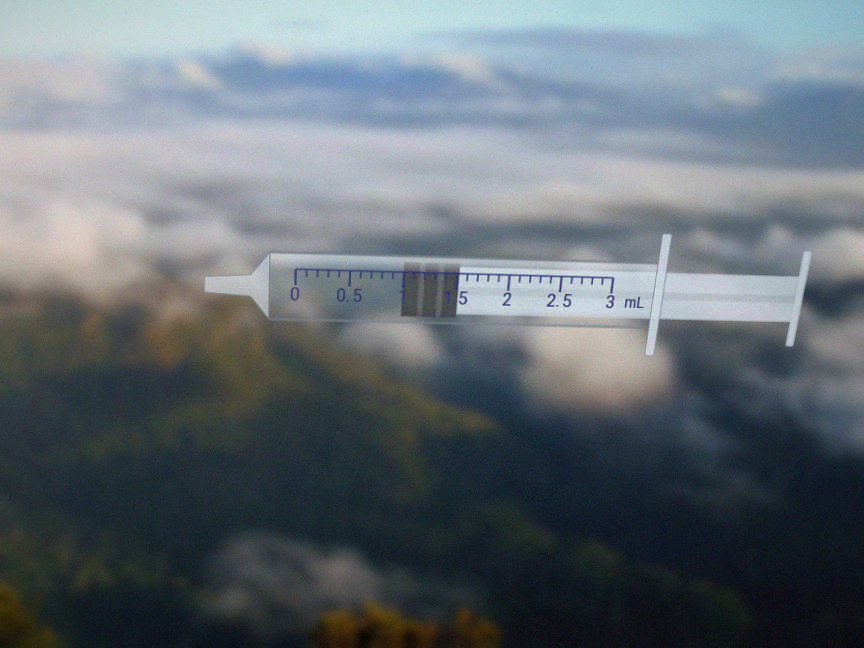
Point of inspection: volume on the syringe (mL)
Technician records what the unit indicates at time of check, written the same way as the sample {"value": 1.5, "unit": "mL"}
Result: {"value": 1, "unit": "mL"}
